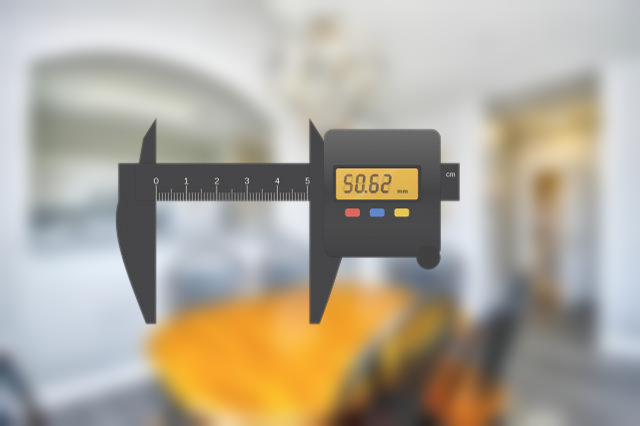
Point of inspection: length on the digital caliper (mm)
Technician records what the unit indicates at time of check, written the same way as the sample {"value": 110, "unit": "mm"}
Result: {"value": 50.62, "unit": "mm"}
